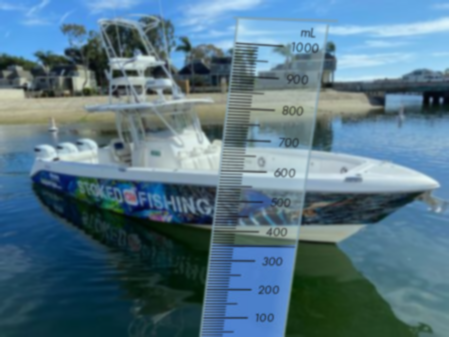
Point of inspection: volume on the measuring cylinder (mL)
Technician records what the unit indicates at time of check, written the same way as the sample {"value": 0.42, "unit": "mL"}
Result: {"value": 350, "unit": "mL"}
